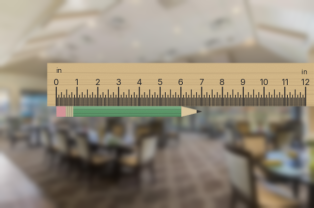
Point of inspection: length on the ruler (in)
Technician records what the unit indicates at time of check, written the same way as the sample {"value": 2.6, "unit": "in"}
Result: {"value": 7, "unit": "in"}
